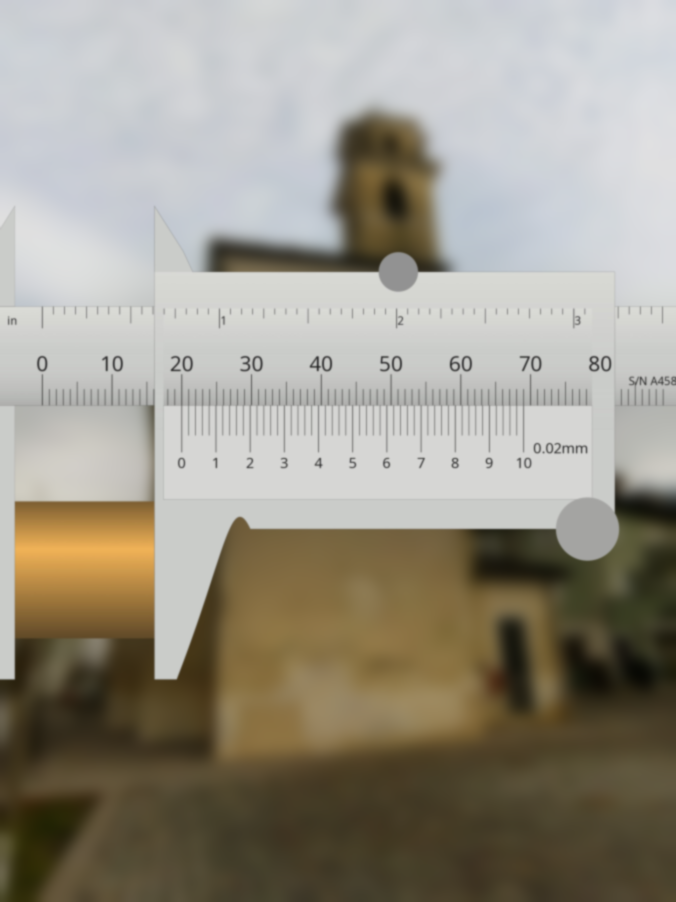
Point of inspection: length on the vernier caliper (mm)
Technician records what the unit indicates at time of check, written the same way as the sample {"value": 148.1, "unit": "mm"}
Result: {"value": 20.0, "unit": "mm"}
